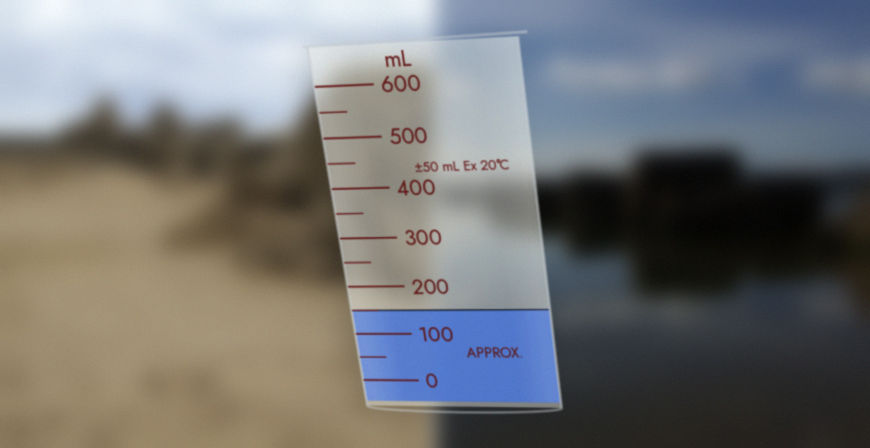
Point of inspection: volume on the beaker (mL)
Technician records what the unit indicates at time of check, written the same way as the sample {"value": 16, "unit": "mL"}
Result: {"value": 150, "unit": "mL"}
